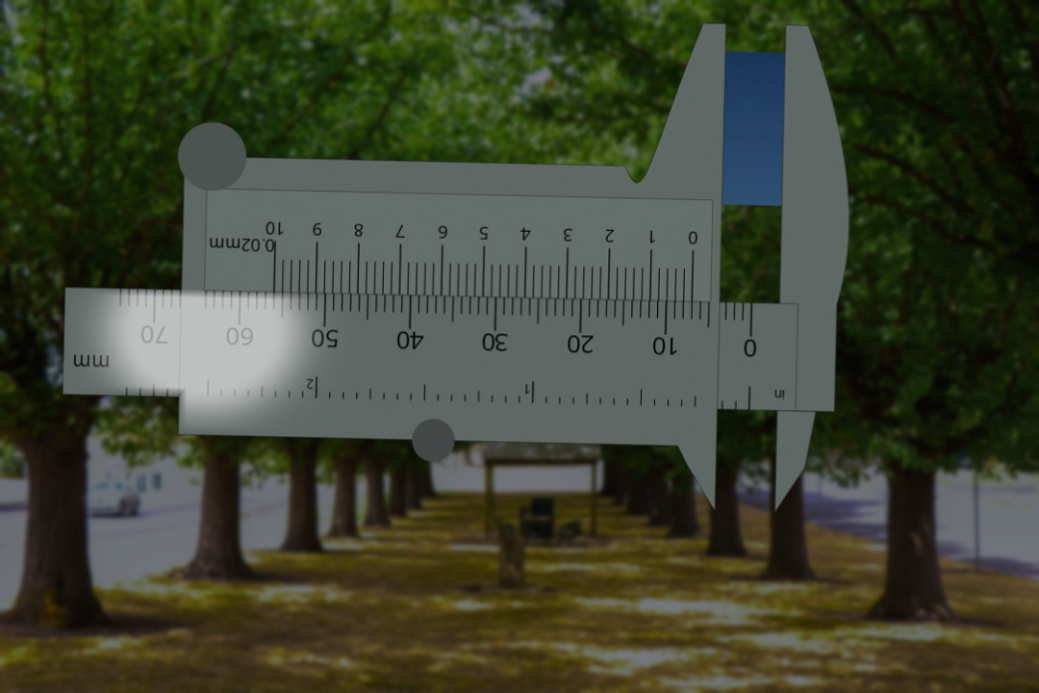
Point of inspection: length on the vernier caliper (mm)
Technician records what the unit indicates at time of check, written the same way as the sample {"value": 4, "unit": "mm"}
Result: {"value": 7.0, "unit": "mm"}
